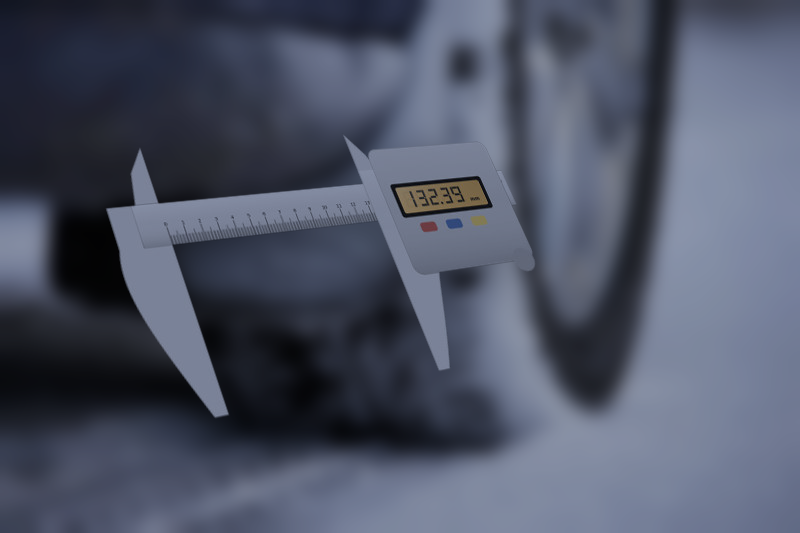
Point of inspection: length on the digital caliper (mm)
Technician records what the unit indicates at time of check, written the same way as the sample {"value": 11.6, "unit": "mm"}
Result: {"value": 132.39, "unit": "mm"}
